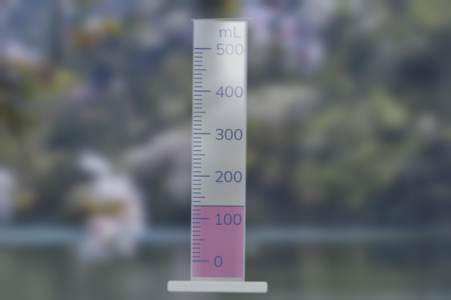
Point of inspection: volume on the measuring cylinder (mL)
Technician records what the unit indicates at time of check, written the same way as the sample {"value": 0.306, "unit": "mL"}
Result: {"value": 130, "unit": "mL"}
